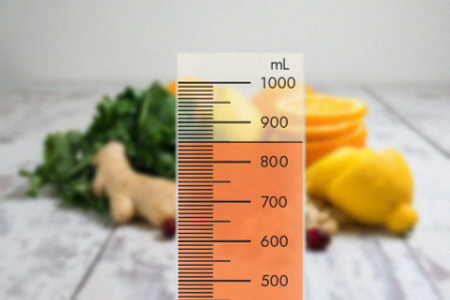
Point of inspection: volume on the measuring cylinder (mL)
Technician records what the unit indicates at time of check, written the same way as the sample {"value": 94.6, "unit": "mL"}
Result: {"value": 850, "unit": "mL"}
